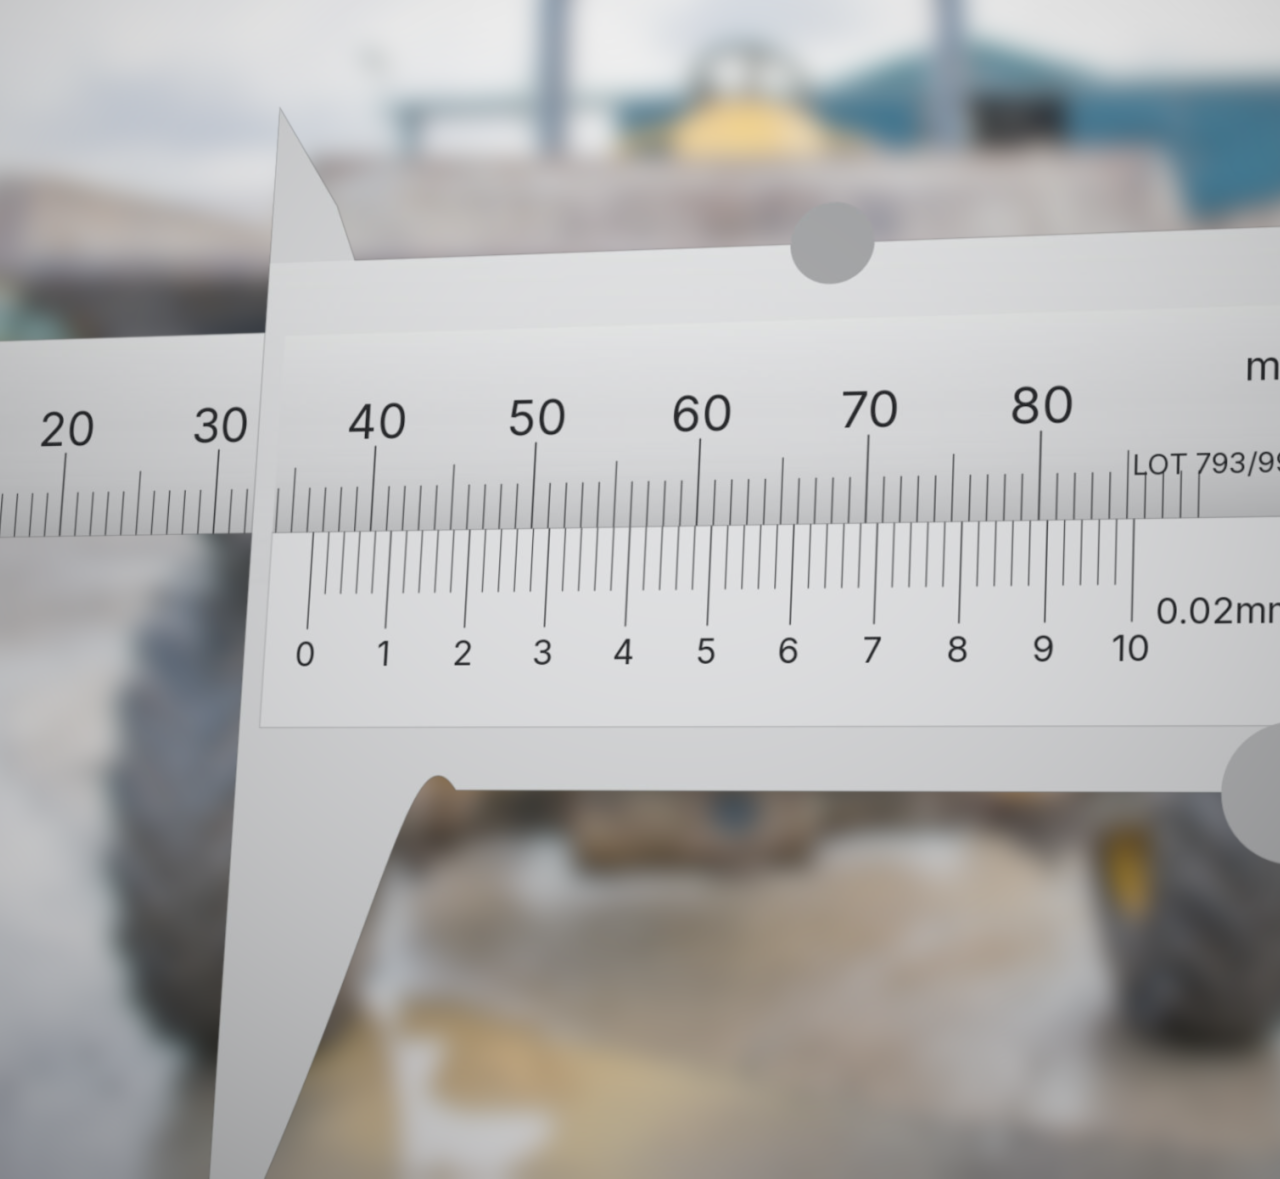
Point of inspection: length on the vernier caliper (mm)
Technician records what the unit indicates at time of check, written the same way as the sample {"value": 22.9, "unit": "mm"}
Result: {"value": 36.4, "unit": "mm"}
